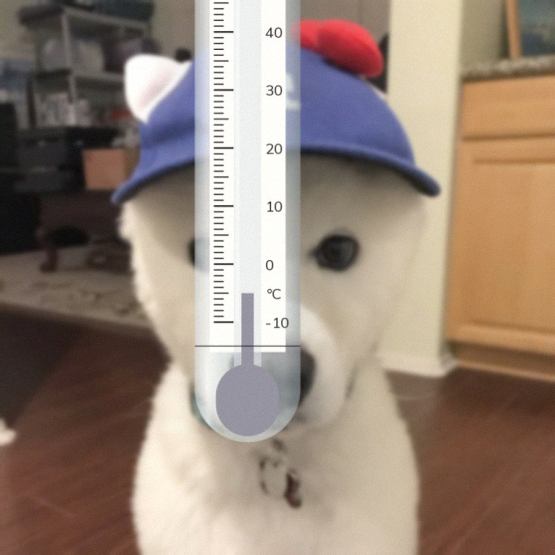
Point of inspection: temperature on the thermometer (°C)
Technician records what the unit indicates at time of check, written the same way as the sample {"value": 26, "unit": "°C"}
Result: {"value": -5, "unit": "°C"}
